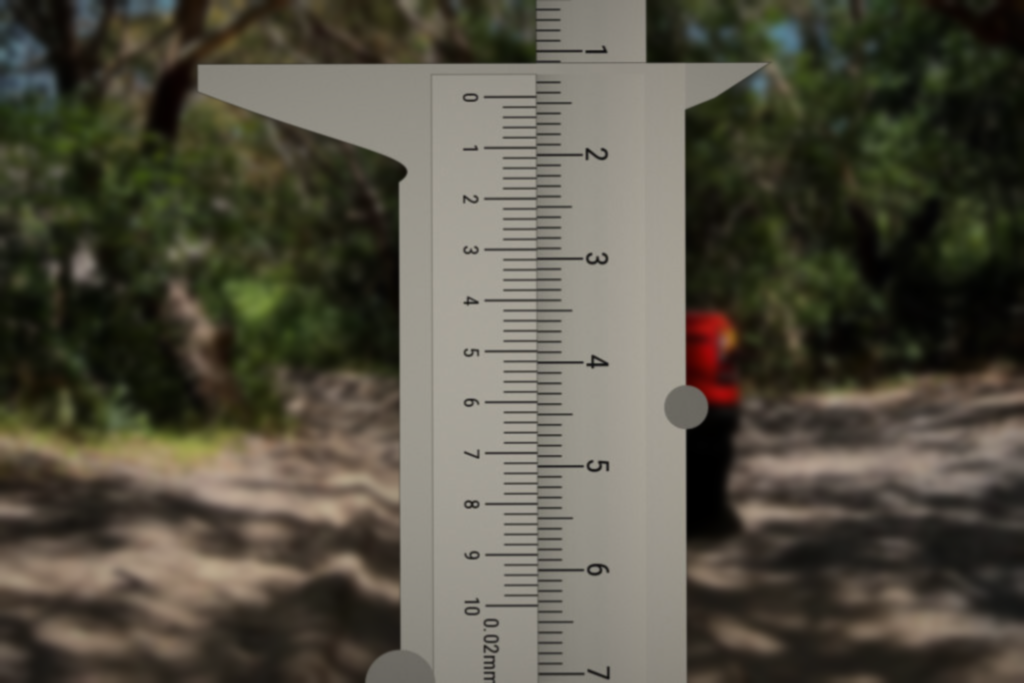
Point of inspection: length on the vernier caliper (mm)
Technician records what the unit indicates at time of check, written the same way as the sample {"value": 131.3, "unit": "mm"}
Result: {"value": 14.4, "unit": "mm"}
